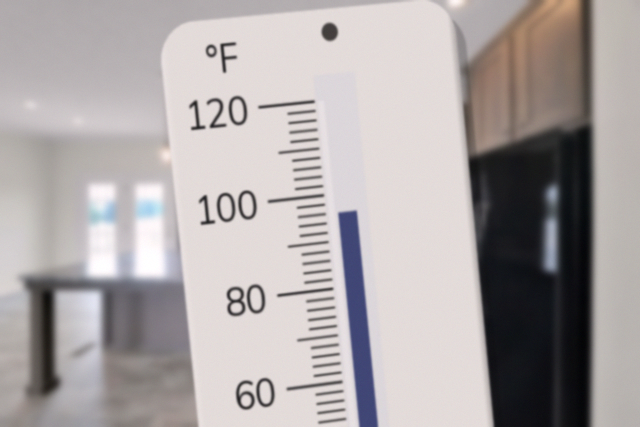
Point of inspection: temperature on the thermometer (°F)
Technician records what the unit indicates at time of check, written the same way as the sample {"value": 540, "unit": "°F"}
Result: {"value": 96, "unit": "°F"}
